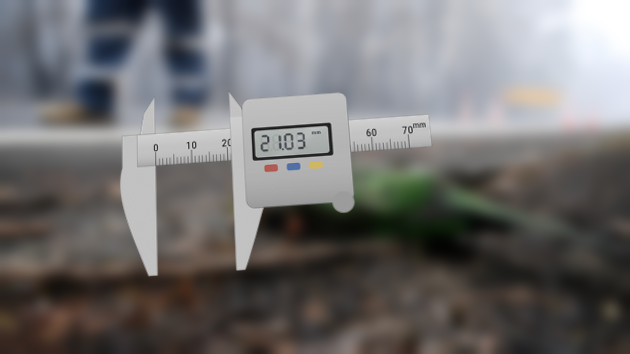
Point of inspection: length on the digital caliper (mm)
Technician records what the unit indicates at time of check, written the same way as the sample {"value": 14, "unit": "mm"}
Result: {"value": 21.03, "unit": "mm"}
